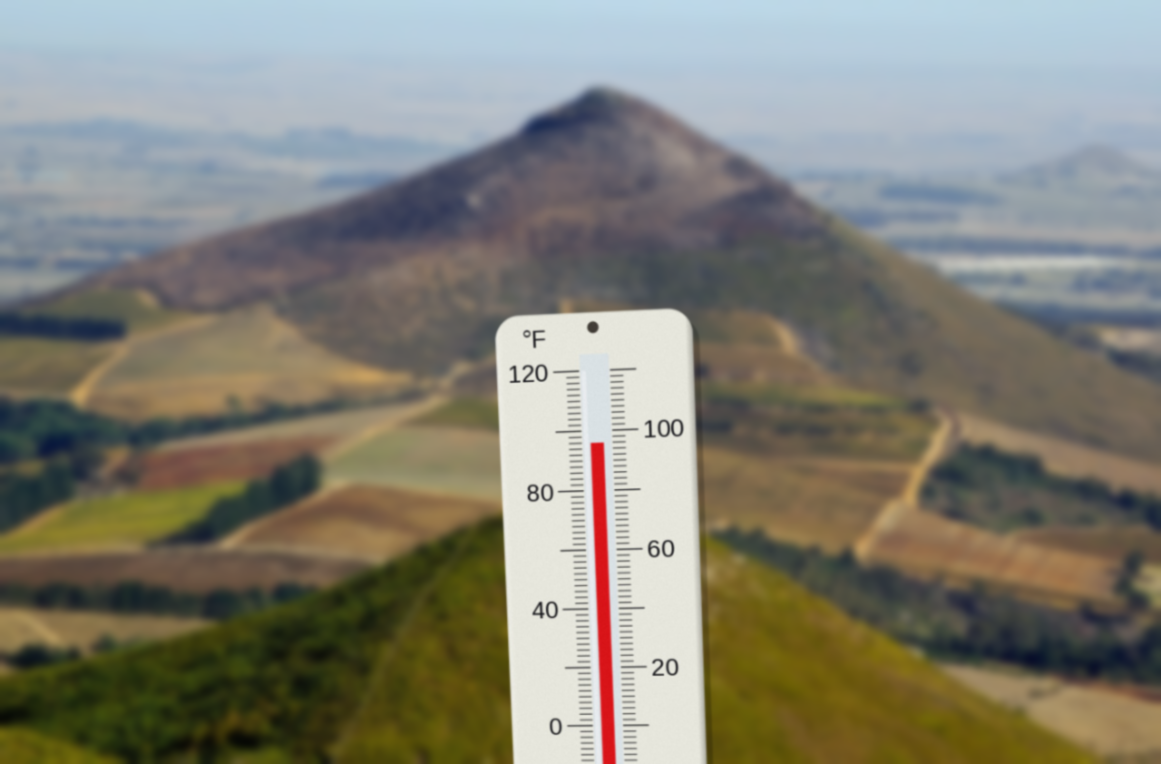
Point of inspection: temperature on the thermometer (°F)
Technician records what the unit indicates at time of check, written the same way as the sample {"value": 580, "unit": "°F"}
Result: {"value": 96, "unit": "°F"}
